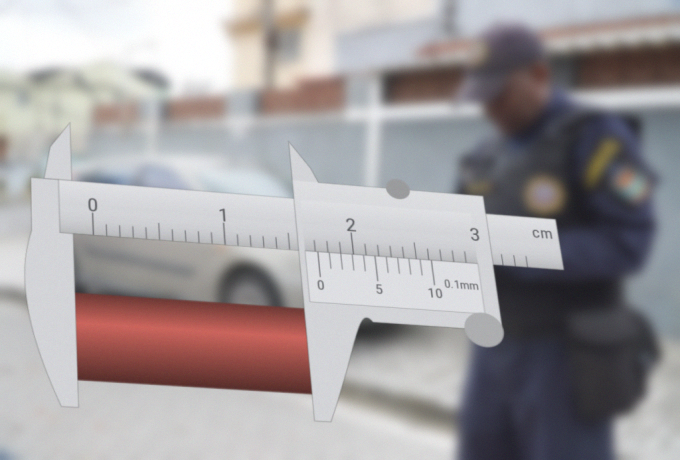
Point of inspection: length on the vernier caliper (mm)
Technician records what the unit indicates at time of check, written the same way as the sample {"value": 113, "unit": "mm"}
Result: {"value": 17.2, "unit": "mm"}
